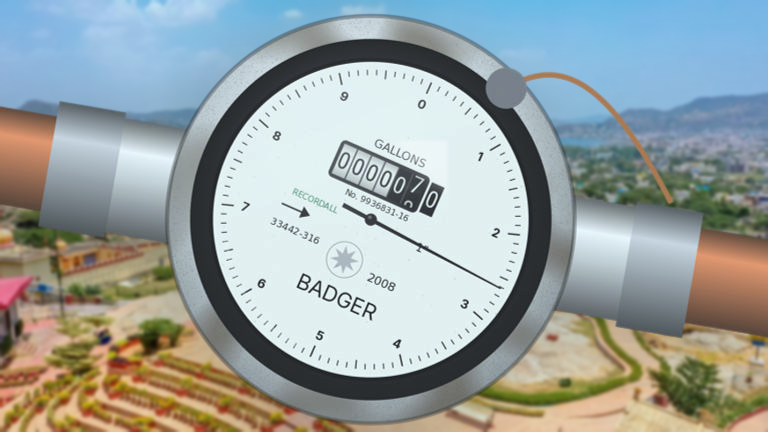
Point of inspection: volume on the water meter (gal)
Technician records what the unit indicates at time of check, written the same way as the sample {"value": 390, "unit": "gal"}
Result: {"value": 72.6, "unit": "gal"}
